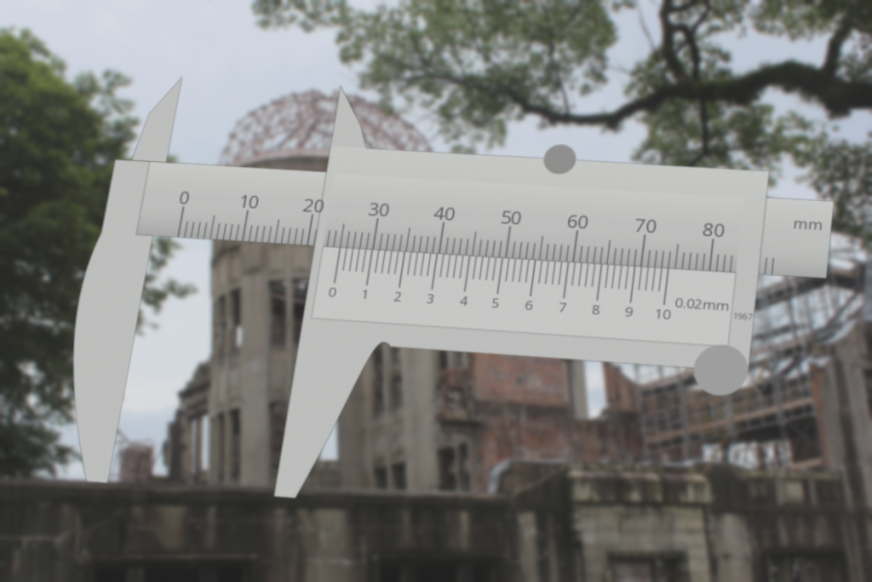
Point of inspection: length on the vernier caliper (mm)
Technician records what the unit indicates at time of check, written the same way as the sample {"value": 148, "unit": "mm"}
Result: {"value": 25.0, "unit": "mm"}
